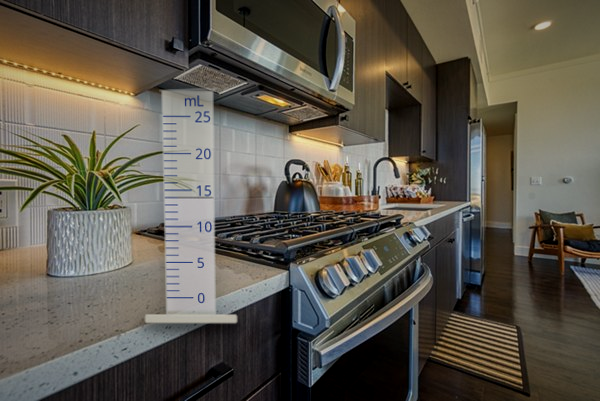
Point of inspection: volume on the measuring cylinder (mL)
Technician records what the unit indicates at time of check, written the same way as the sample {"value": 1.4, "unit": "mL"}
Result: {"value": 14, "unit": "mL"}
